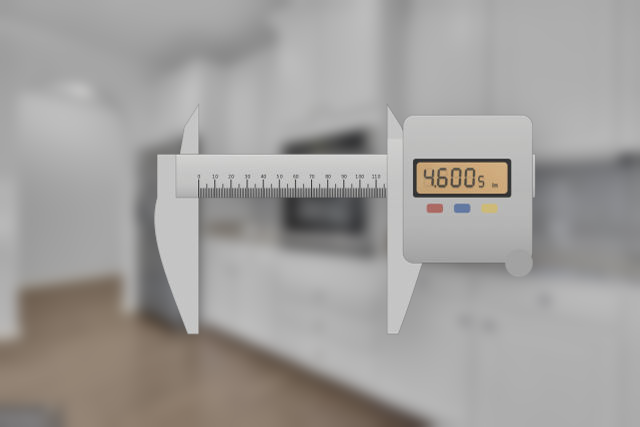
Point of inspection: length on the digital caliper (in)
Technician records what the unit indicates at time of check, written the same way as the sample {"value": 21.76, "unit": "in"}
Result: {"value": 4.6005, "unit": "in"}
